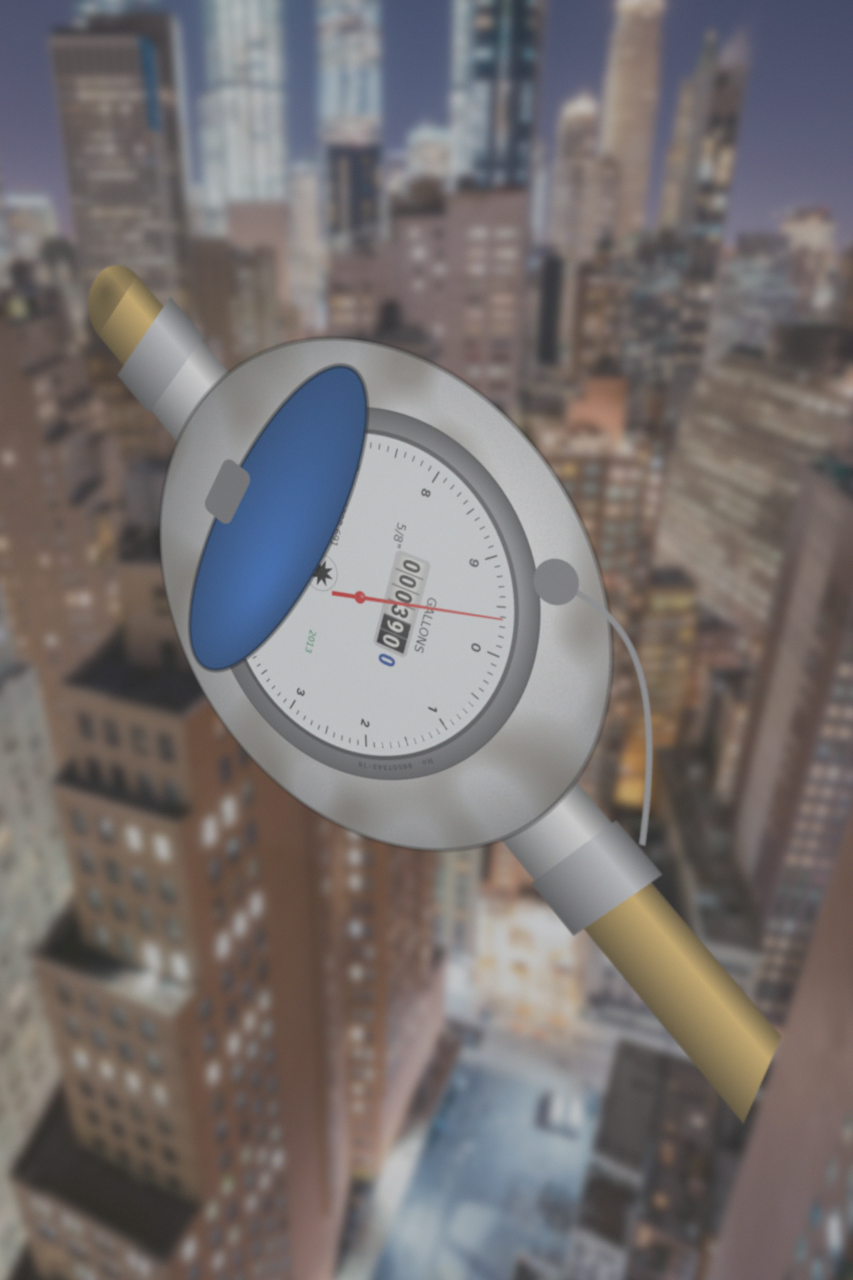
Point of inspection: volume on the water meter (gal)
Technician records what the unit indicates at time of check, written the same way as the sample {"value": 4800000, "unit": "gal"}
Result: {"value": 3899.6, "unit": "gal"}
